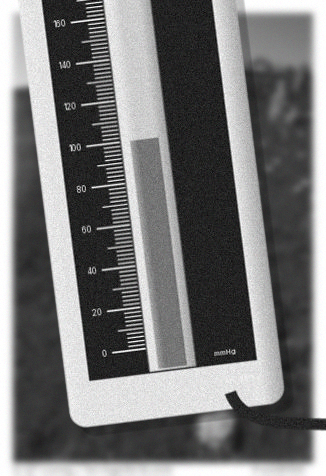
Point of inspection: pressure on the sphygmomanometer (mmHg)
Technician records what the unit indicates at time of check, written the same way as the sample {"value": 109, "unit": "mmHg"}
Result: {"value": 100, "unit": "mmHg"}
